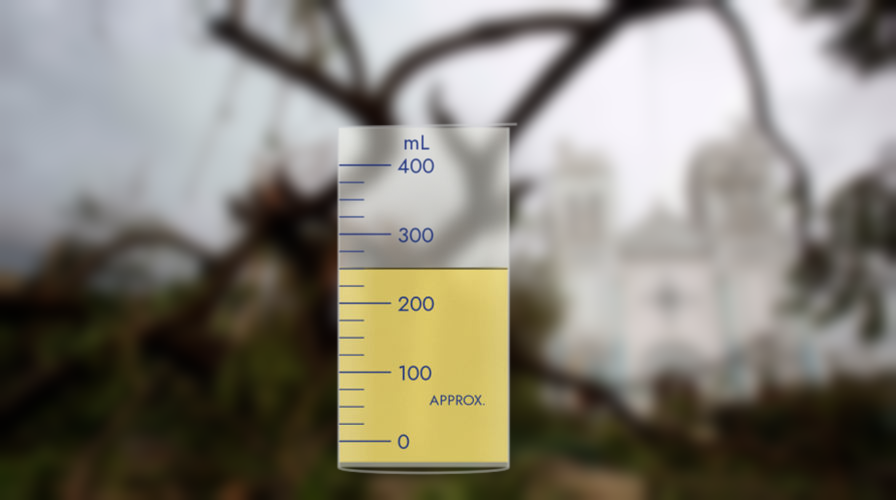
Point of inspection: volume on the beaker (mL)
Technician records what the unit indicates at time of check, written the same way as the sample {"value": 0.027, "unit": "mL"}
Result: {"value": 250, "unit": "mL"}
